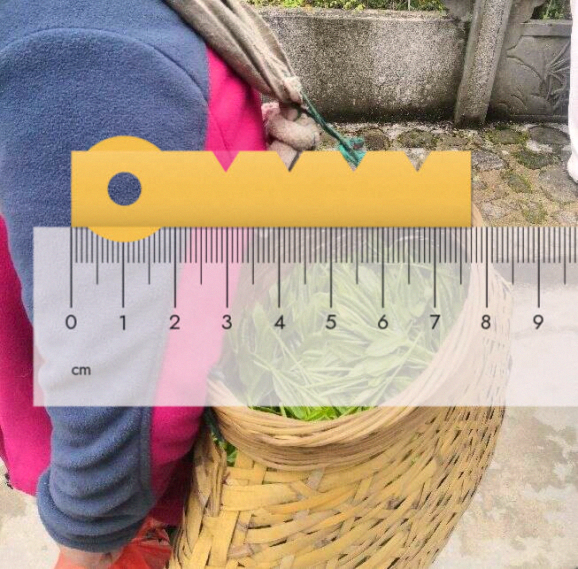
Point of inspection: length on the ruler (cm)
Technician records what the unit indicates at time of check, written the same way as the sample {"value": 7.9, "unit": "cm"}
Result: {"value": 7.7, "unit": "cm"}
